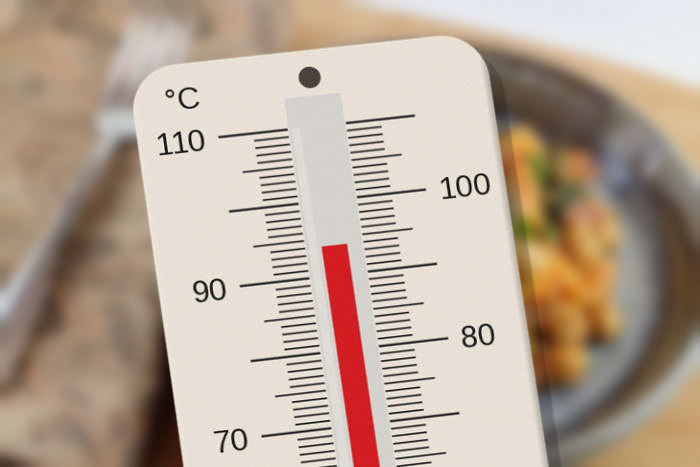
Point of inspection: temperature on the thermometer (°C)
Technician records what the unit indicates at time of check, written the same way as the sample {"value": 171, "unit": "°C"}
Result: {"value": 94, "unit": "°C"}
